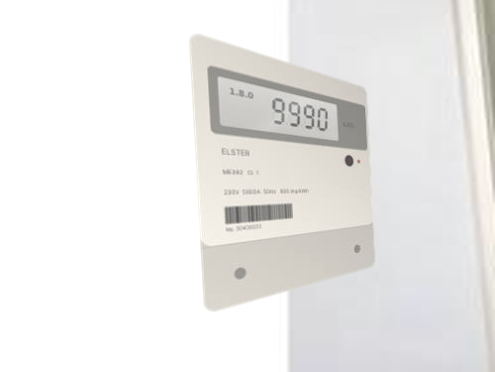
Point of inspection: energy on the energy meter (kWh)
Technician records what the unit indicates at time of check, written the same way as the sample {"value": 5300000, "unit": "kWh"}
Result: {"value": 9990, "unit": "kWh"}
